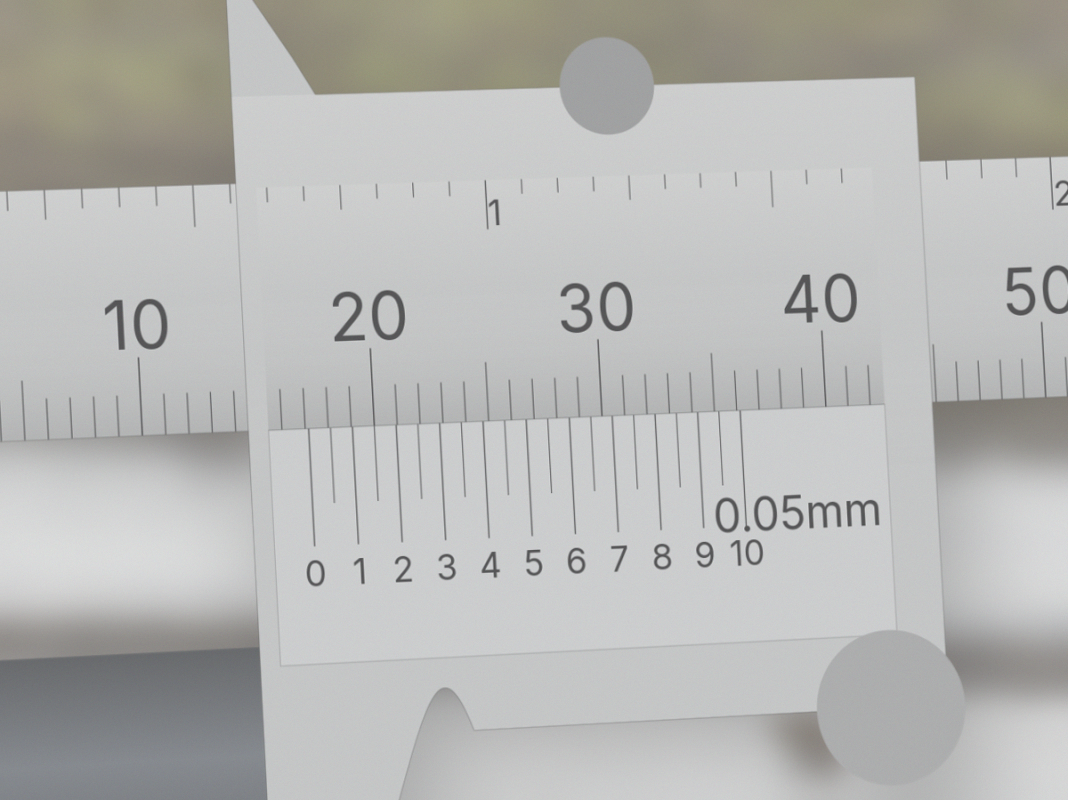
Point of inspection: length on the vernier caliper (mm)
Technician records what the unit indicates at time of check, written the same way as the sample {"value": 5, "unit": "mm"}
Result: {"value": 17.15, "unit": "mm"}
